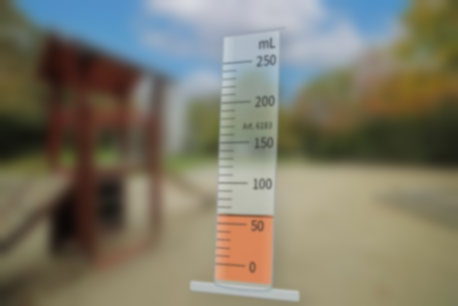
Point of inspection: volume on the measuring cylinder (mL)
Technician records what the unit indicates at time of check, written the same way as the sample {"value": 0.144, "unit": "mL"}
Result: {"value": 60, "unit": "mL"}
